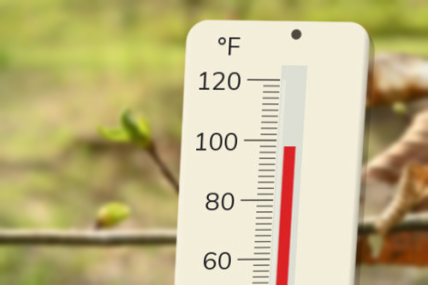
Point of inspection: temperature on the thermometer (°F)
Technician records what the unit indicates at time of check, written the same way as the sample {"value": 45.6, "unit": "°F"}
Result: {"value": 98, "unit": "°F"}
